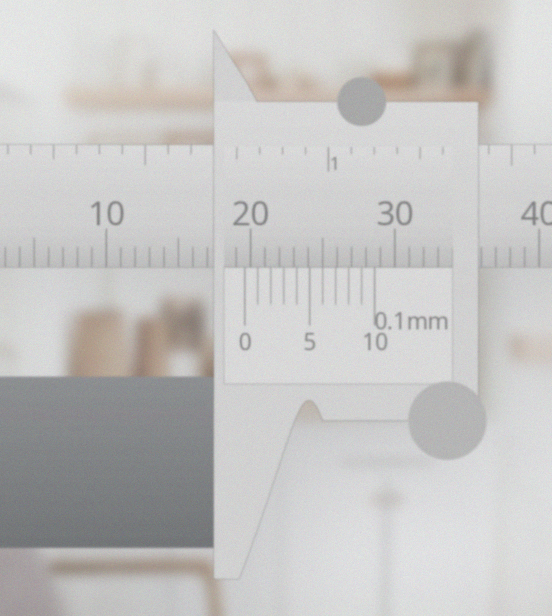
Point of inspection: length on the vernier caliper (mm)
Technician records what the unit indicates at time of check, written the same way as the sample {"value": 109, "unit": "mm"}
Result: {"value": 19.6, "unit": "mm"}
